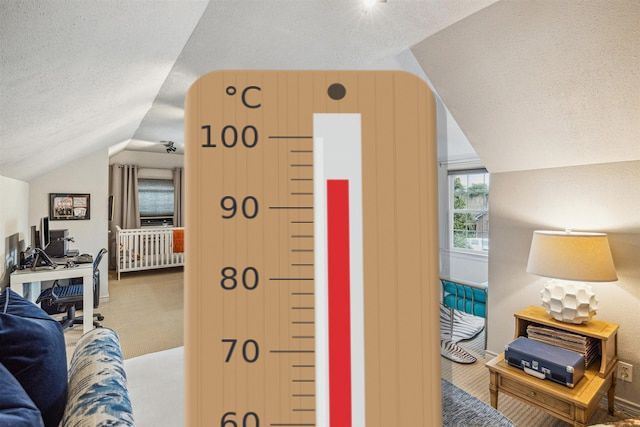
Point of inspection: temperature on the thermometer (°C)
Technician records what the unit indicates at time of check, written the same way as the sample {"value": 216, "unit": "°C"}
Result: {"value": 94, "unit": "°C"}
